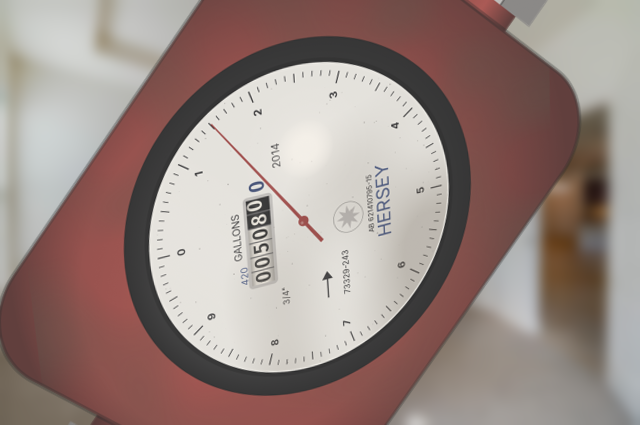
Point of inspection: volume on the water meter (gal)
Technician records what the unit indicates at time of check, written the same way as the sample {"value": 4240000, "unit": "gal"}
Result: {"value": 50801.5, "unit": "gal"}
